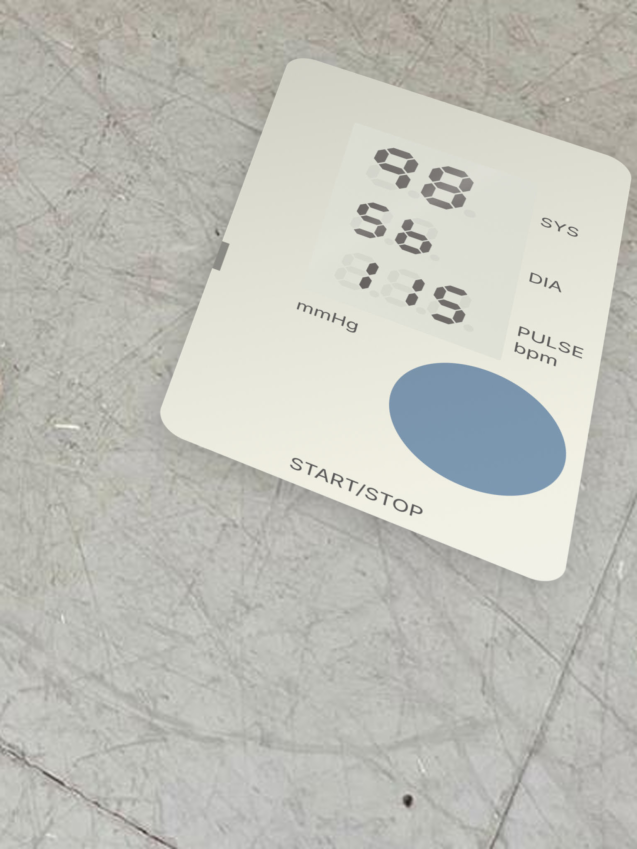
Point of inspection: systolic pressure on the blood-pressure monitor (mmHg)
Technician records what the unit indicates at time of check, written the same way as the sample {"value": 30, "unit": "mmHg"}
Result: {"value": 98, "unit": "mmHg"}
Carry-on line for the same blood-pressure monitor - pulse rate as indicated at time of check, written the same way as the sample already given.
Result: {"value": 115, "unit": "bpm"}
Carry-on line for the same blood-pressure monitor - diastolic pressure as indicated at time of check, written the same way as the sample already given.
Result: {"value": 56, "unit": "mmHg"}
